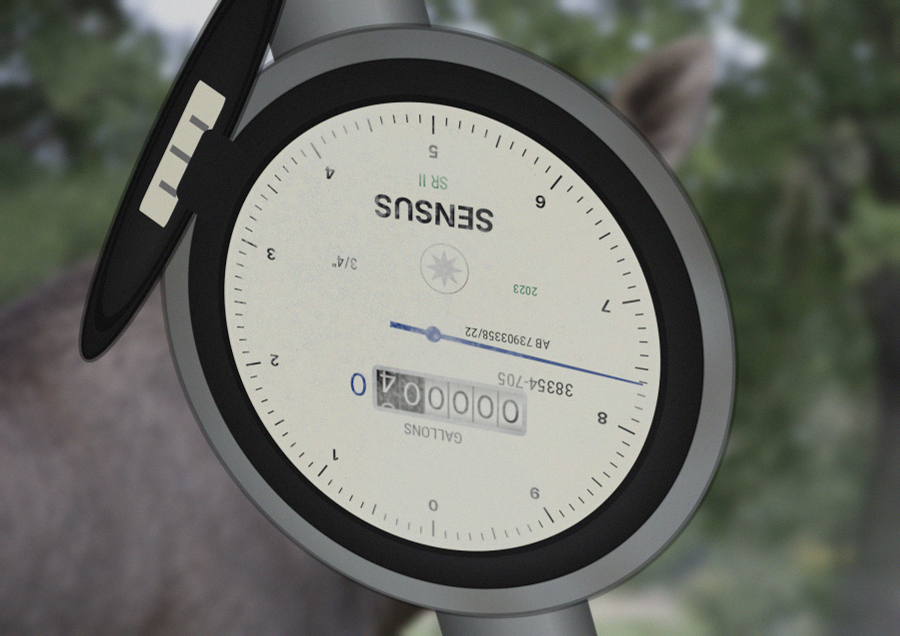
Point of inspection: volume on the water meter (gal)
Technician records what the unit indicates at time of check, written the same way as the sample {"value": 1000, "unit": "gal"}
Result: {"value": 37.6, "unit": "gal"}
